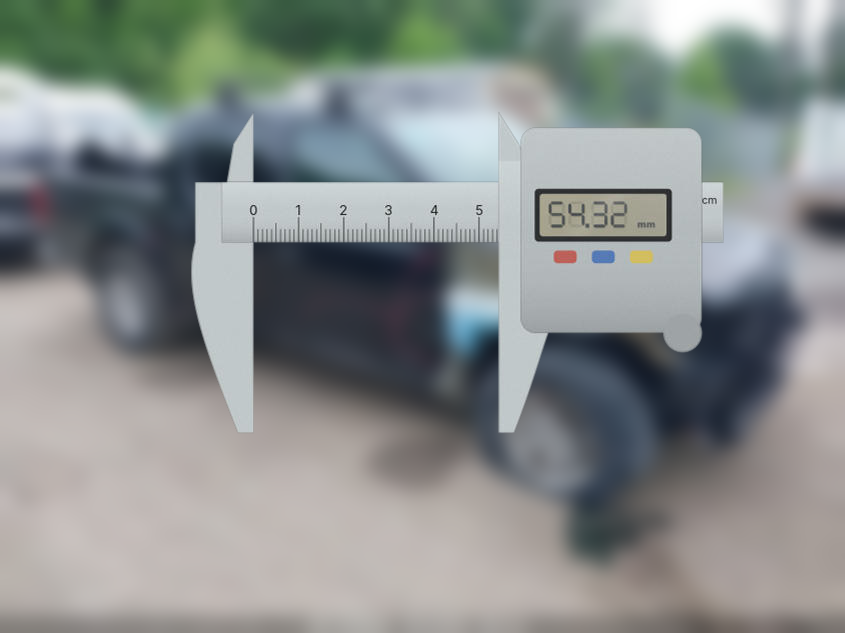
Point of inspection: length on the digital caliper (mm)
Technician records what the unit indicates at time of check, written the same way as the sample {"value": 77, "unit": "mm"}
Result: {"value": 54.32, "unit": "mm"}
